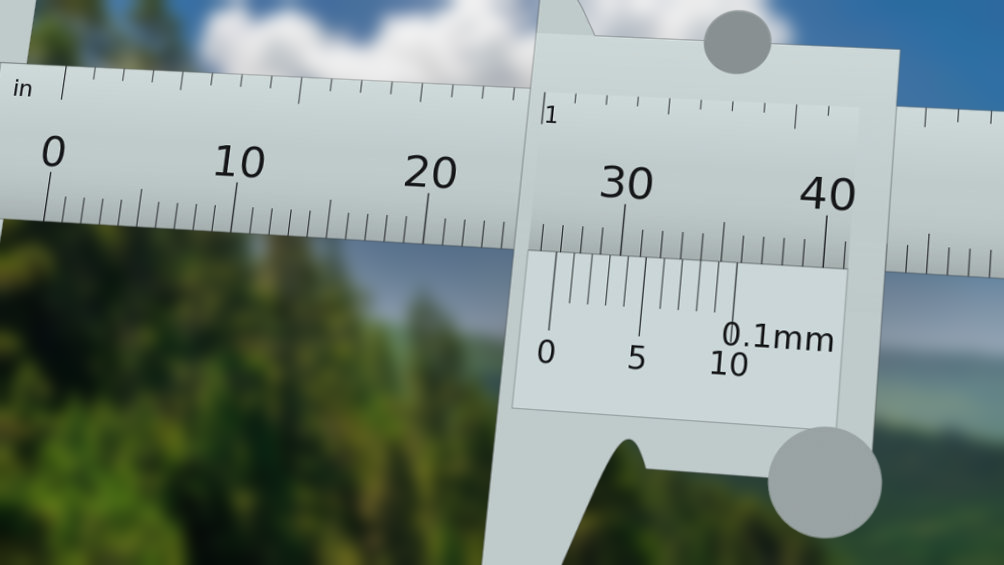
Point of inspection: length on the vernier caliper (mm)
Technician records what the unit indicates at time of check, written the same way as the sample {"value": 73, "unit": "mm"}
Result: {"value": 26.8, "unit": "mm"}
